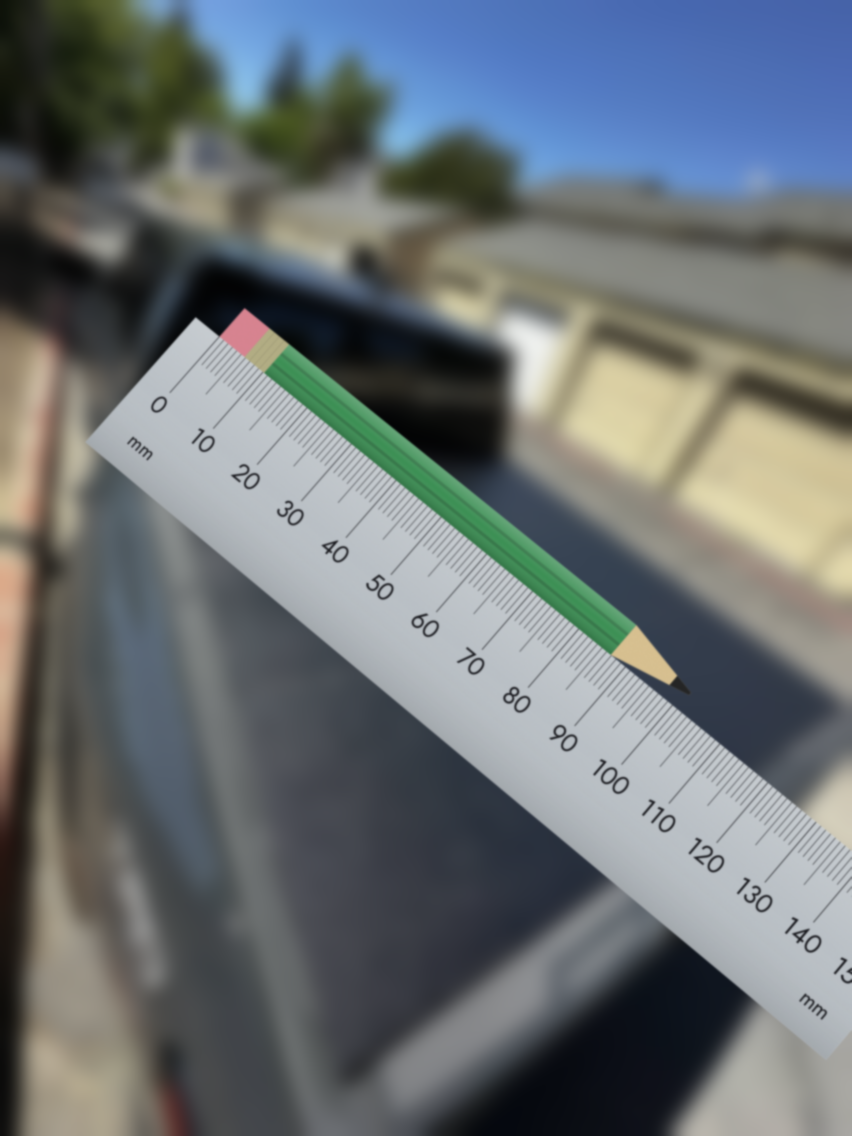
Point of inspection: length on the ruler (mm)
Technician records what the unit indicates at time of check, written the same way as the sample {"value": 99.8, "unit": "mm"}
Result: {"value": 101, "unit": "mm"}
